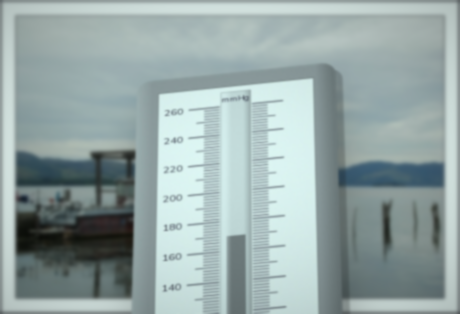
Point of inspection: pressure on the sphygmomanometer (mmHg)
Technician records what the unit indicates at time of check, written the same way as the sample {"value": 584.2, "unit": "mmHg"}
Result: {"value": 170, "unit": "mmHg"}
